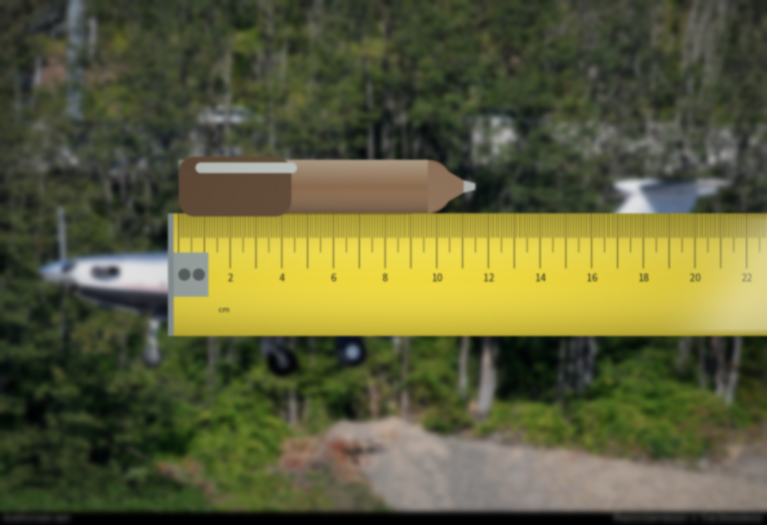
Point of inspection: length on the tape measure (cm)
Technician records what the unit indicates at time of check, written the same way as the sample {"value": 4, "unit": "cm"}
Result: {"value": 11.5, "unit": "cm"}
